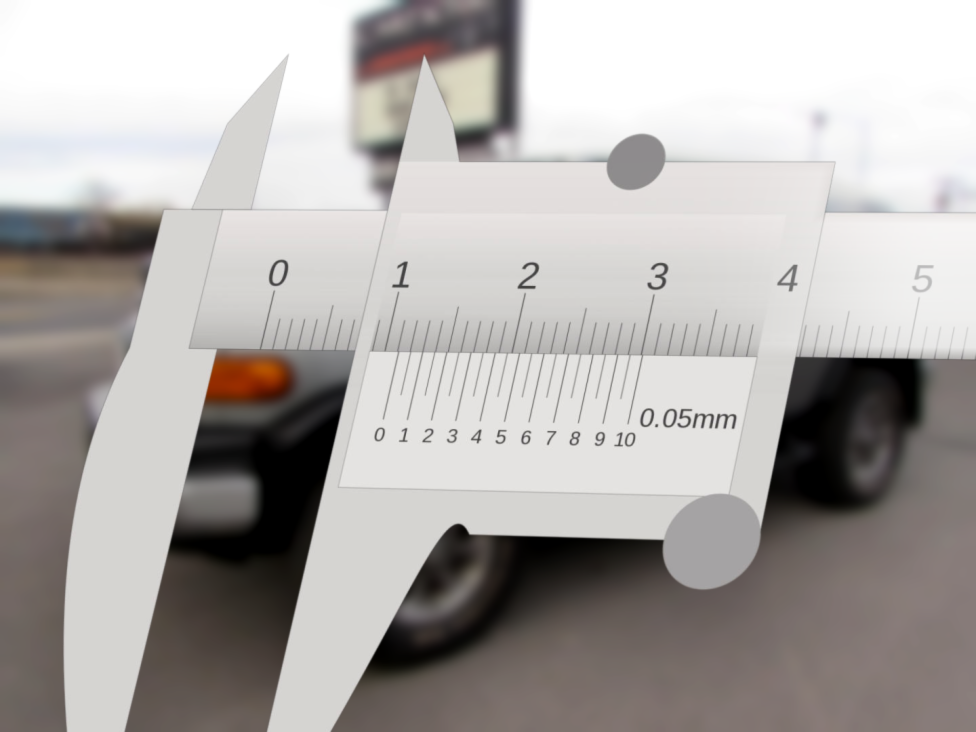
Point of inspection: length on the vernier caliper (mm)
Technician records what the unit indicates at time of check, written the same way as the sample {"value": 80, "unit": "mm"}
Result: {"value": 11.1, "unit": "mm"}
